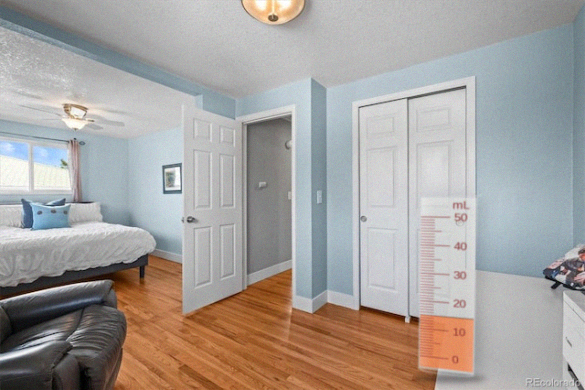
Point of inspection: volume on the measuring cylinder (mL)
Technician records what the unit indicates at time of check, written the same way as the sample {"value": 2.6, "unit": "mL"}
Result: {"value": 15, "unit": "mL"}
